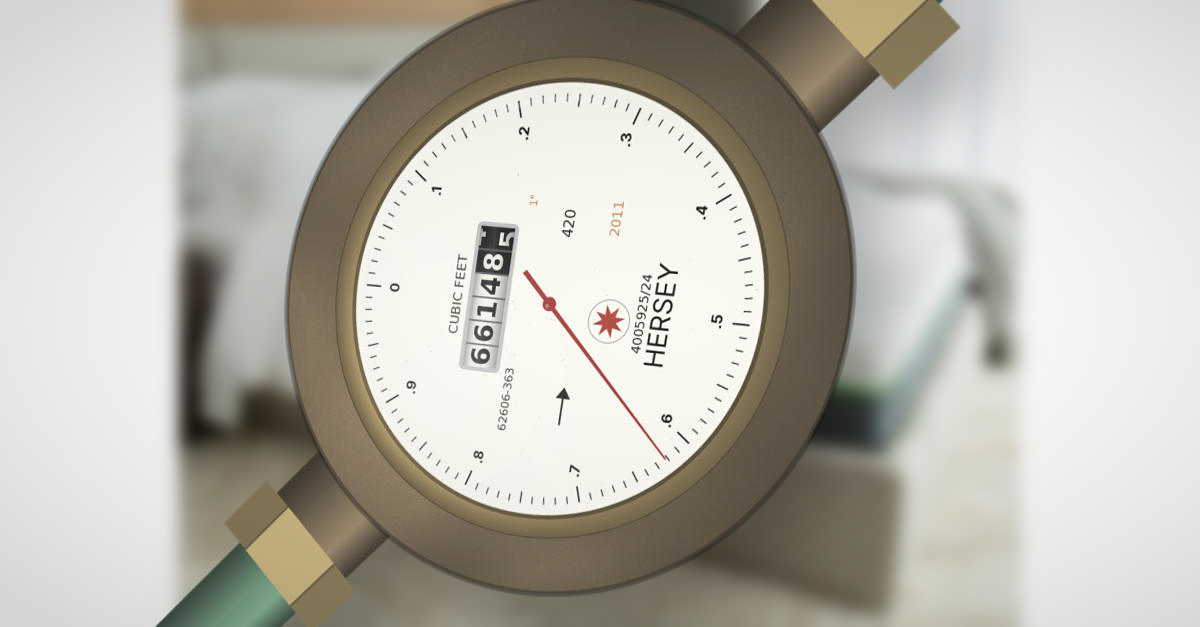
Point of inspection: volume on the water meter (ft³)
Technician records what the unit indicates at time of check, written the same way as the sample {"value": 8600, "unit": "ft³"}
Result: {"value": 661484.62, "unit": "ft³"}
